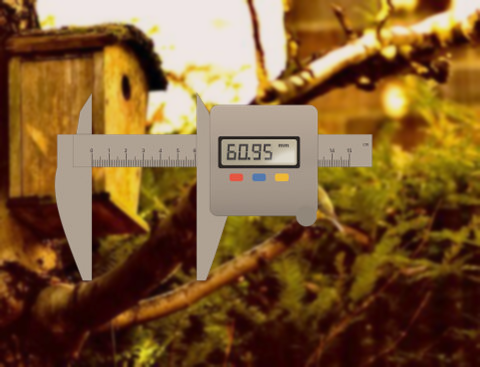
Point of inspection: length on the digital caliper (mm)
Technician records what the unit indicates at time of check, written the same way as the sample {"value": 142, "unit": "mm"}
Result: {"value": 60.95, "unit": "mm"}
